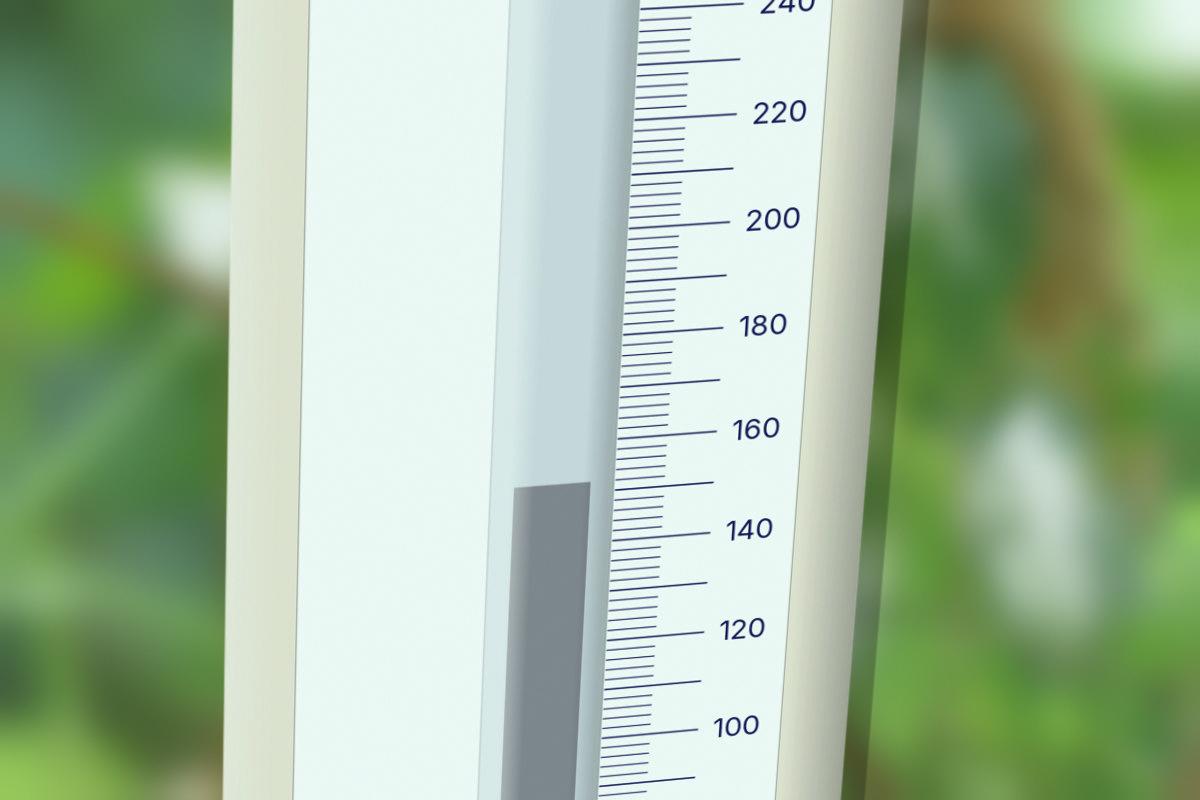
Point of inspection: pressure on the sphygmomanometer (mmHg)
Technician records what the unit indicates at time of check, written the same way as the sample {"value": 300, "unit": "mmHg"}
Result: {"value": 152, "unit": "mmHg"}
